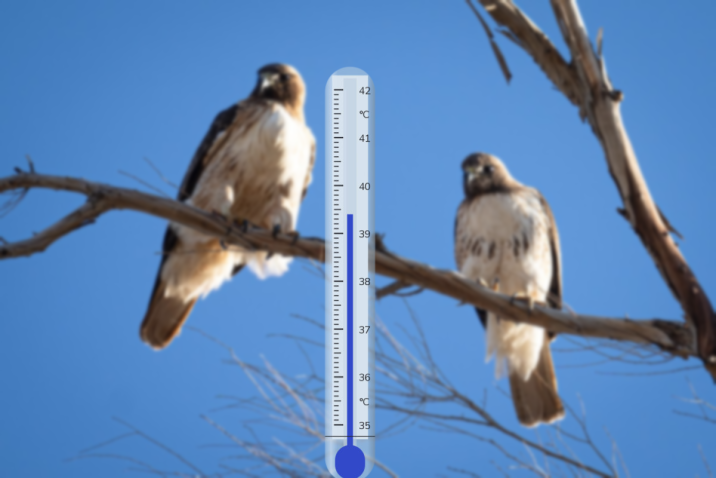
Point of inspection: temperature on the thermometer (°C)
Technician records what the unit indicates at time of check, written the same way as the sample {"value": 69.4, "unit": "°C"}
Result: {"value": 39.4, "unit": "°C"}
